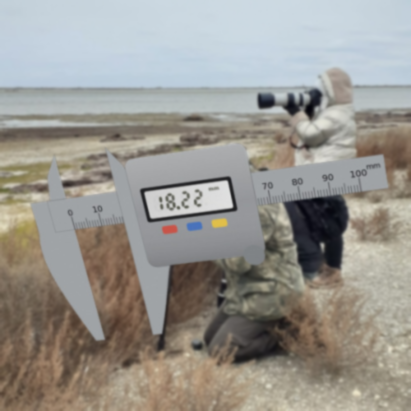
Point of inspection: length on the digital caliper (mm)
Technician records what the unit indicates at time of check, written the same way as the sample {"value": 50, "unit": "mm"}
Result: {"value": 18.22, "unit": "mm"}
